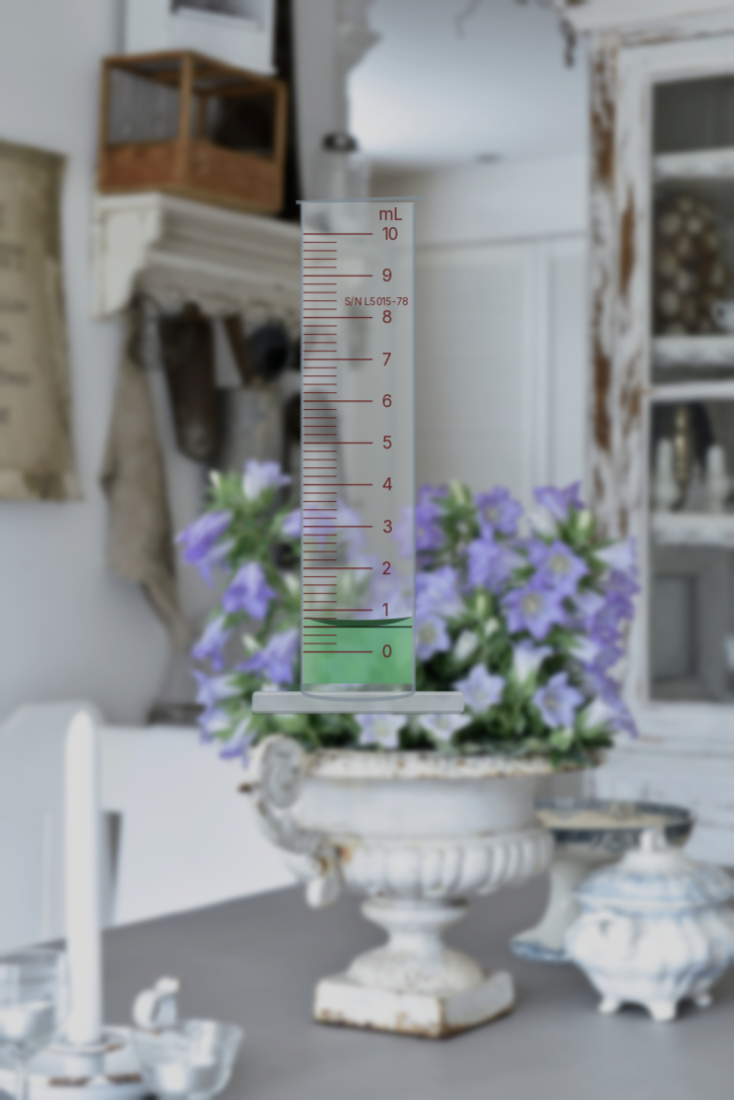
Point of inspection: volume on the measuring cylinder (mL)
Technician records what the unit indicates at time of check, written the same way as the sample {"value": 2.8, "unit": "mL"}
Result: {"value": 0.6, "unit": "mL"}
